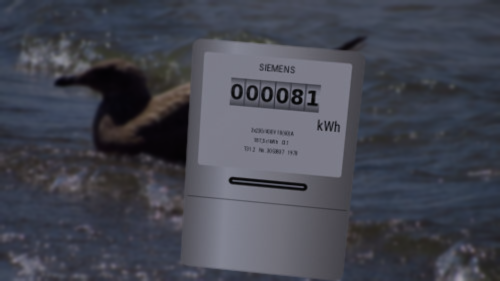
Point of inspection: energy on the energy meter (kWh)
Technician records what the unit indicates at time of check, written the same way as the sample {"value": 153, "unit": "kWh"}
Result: {"value": 81, "unit": "kWh"}
